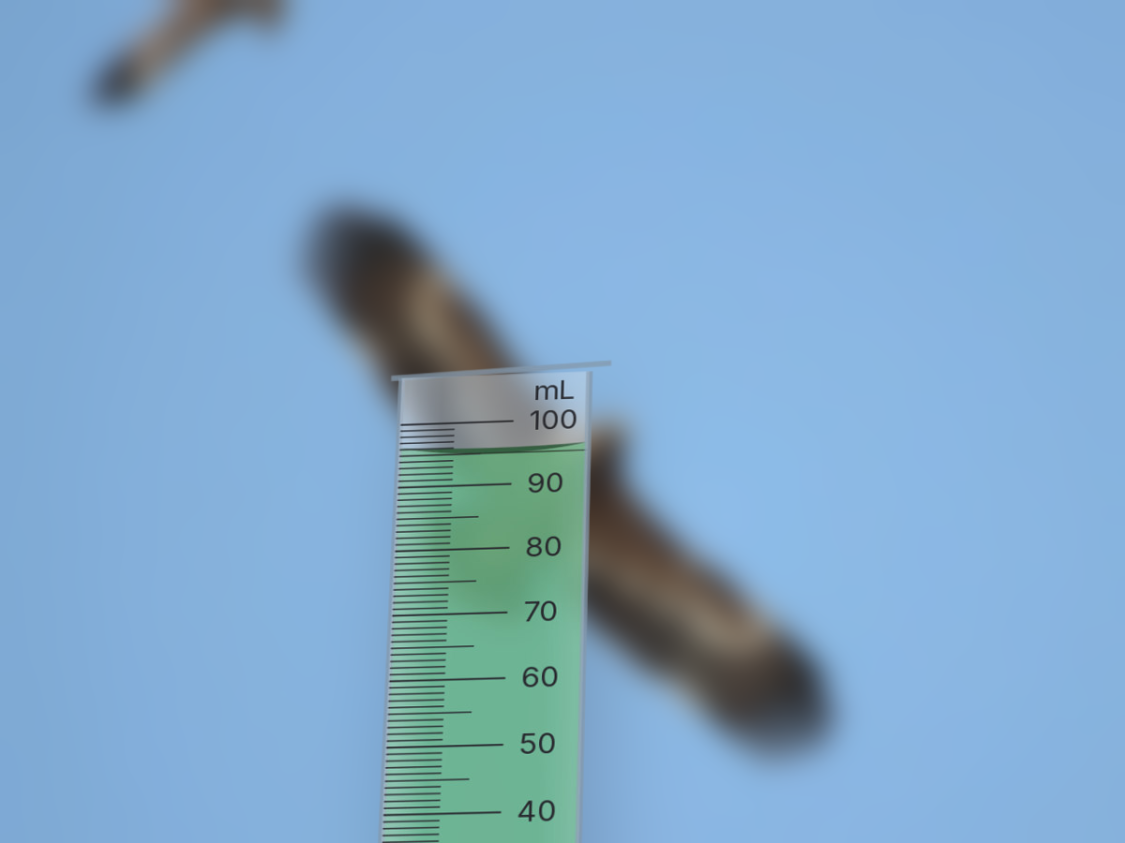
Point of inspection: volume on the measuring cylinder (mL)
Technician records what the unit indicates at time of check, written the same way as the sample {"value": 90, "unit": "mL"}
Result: {"value": 95, "unit": "mL"}
